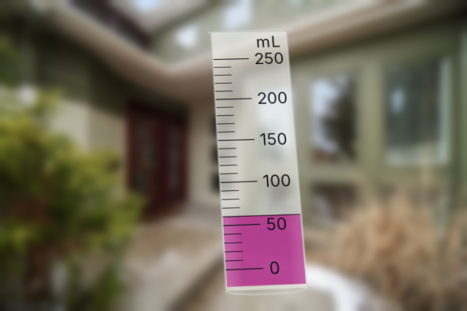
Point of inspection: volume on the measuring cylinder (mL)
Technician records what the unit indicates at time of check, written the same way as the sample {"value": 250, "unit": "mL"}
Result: {"value": 60, "unit": "mL"}
